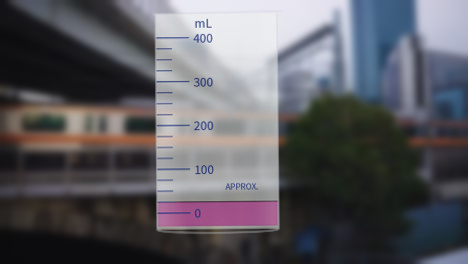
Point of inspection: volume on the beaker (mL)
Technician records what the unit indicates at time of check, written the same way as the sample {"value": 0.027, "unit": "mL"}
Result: {"value": 25, "unit": "mL"}
